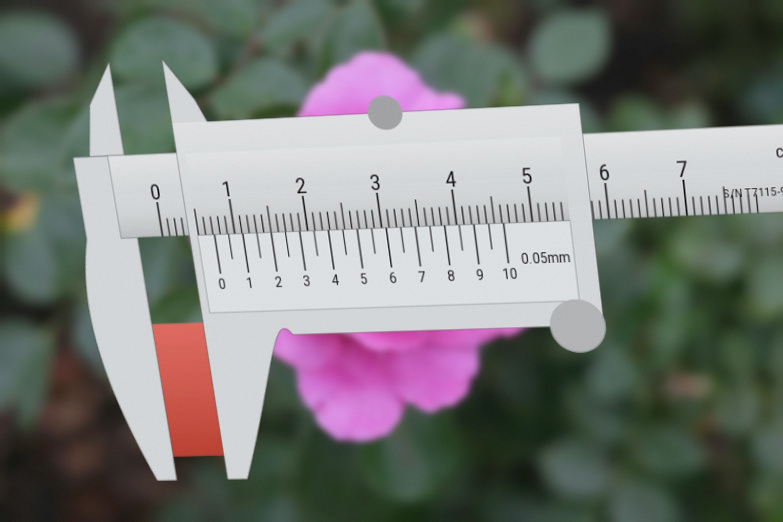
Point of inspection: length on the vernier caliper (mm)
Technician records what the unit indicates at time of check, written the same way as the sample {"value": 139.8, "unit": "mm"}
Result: {"value": 7.2, "unit": "mm"}
